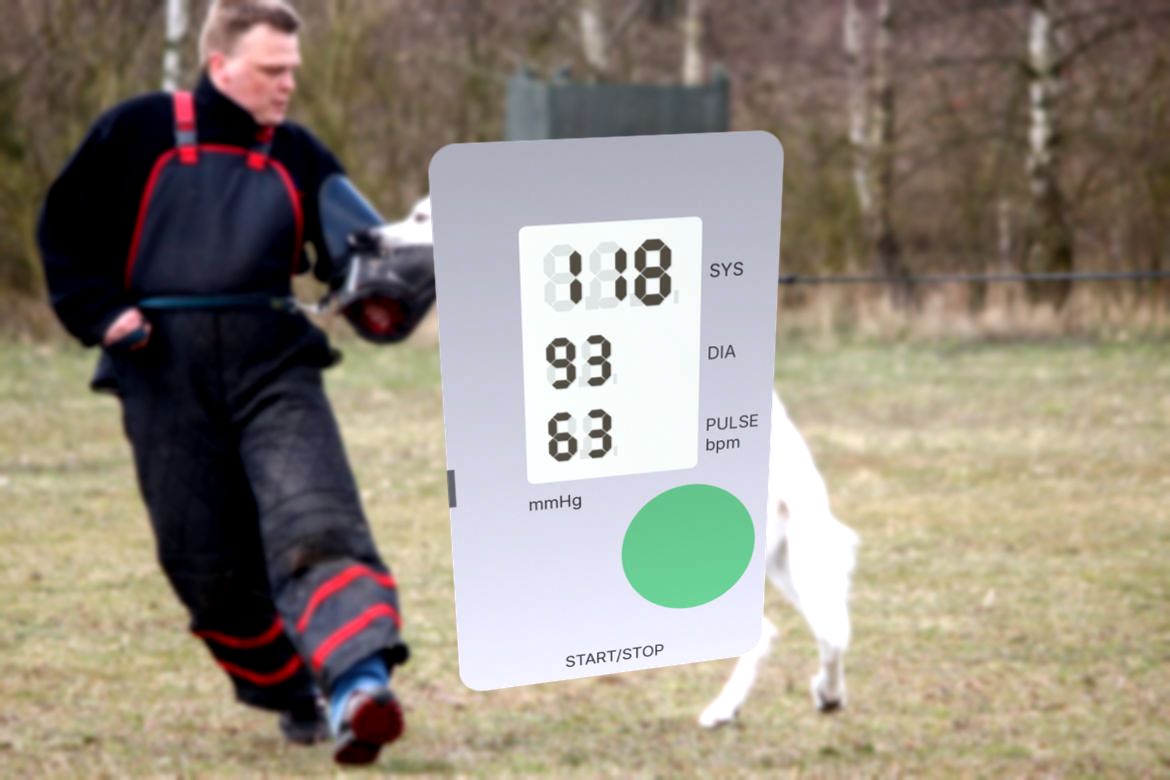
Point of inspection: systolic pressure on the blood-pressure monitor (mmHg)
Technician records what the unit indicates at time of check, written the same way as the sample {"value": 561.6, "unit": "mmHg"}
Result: {"value": 118, "unit": "mmHg"}
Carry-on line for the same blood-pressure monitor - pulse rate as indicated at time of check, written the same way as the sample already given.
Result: {"value": 63, "unit": "bpm"}
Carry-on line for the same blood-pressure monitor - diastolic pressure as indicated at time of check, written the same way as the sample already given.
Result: {"value": 93, "unit": "mmHg"}
